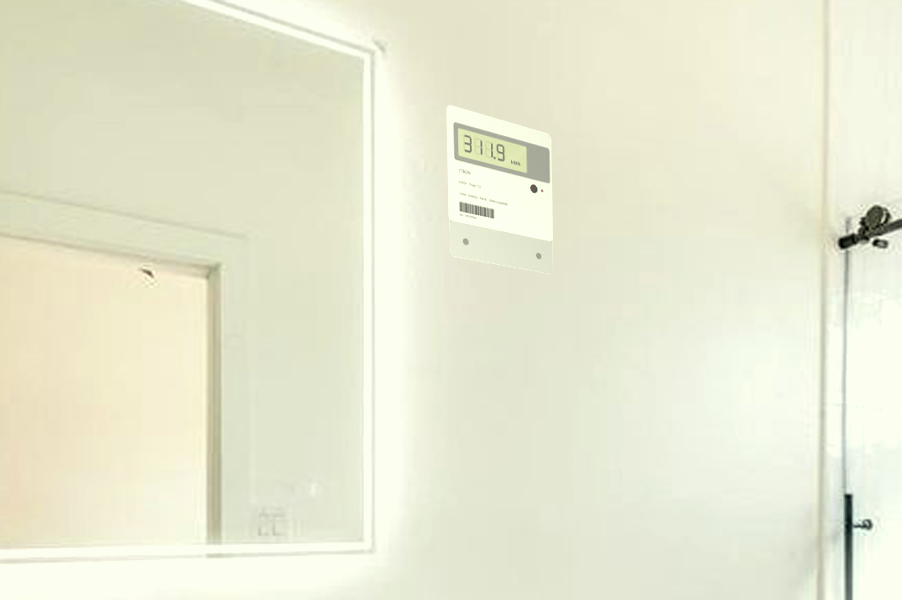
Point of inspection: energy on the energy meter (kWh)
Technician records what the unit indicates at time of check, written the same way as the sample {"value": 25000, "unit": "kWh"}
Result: {"value": 311.9, "unit": "kWh"}
